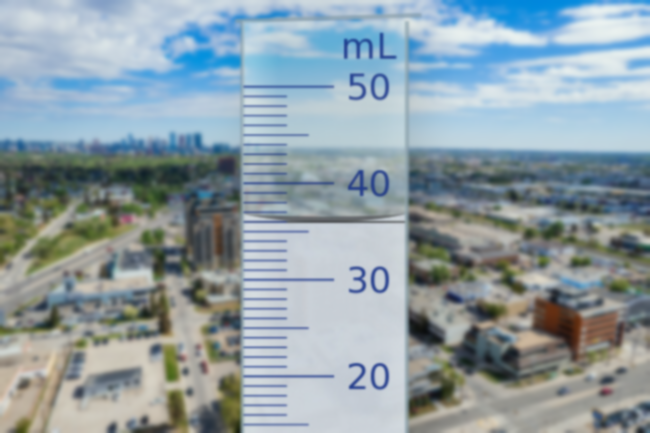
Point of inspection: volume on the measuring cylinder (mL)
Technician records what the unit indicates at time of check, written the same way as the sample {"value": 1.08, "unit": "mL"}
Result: {"value": 36, "unit": "mL"}
